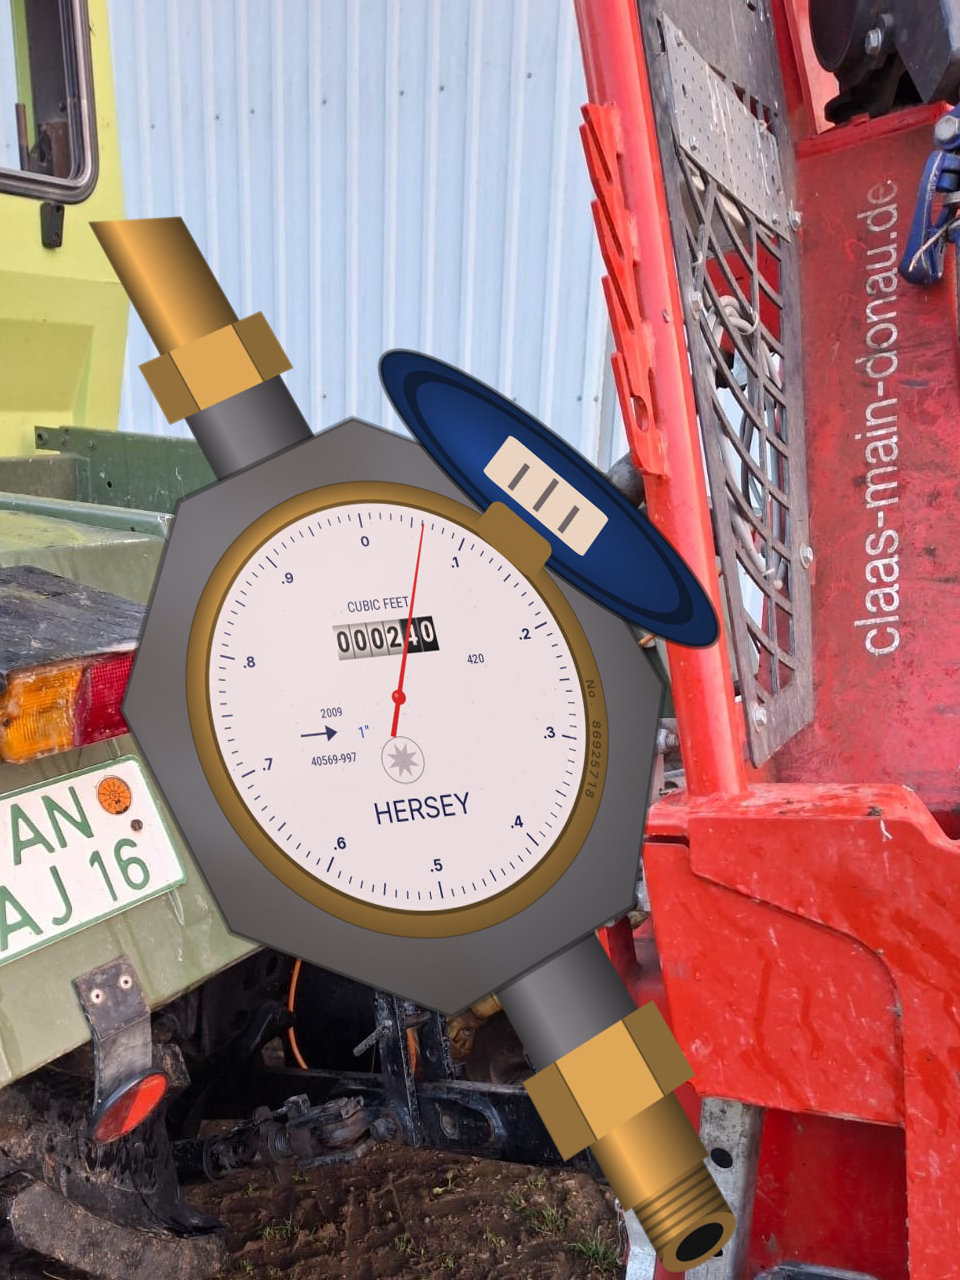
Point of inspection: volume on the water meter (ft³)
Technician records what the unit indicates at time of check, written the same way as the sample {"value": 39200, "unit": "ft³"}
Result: {"value": 240.06, "unit": "ft³"}
